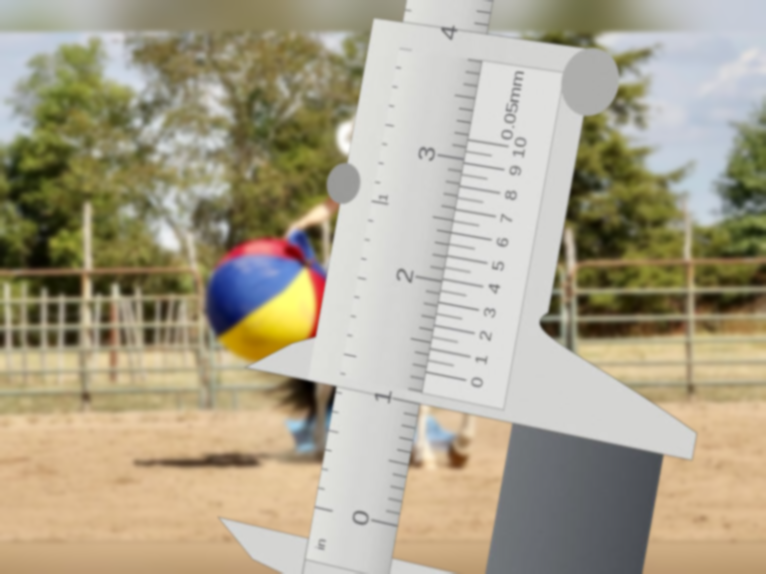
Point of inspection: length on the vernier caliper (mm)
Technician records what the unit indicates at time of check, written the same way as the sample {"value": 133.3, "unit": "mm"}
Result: {"value": 12.6, "unit": "mm"}
